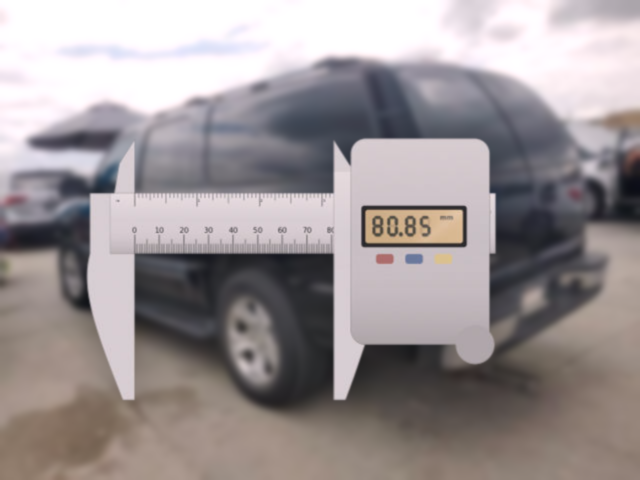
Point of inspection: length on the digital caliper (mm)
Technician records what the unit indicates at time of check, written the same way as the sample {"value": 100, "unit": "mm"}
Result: {"value": 80.85, "unit": "mm"}
